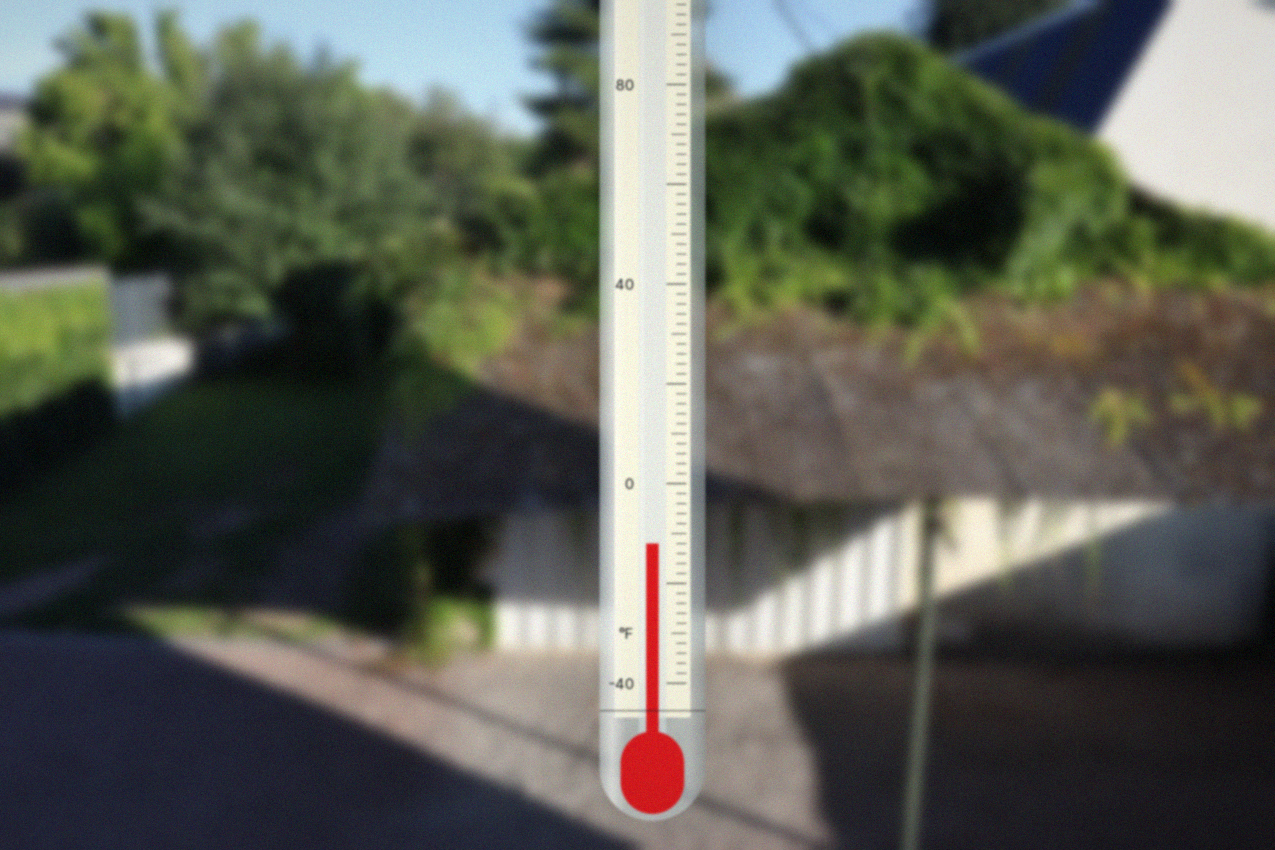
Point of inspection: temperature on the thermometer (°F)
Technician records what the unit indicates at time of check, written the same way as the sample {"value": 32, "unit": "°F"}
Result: {"value": -12, "unit": "°F"}
